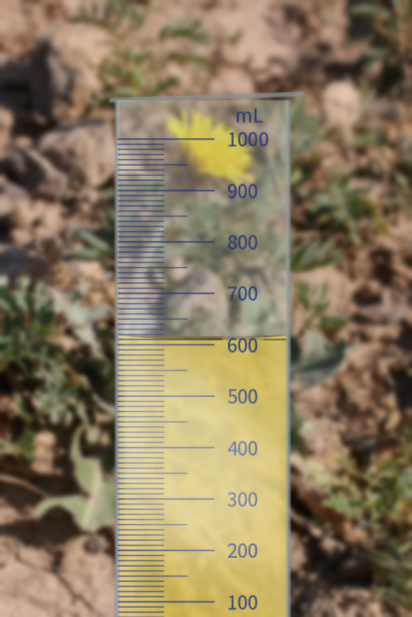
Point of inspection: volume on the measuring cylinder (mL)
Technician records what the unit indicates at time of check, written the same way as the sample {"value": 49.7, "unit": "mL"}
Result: {"value": 610, "unit": "mL"}
